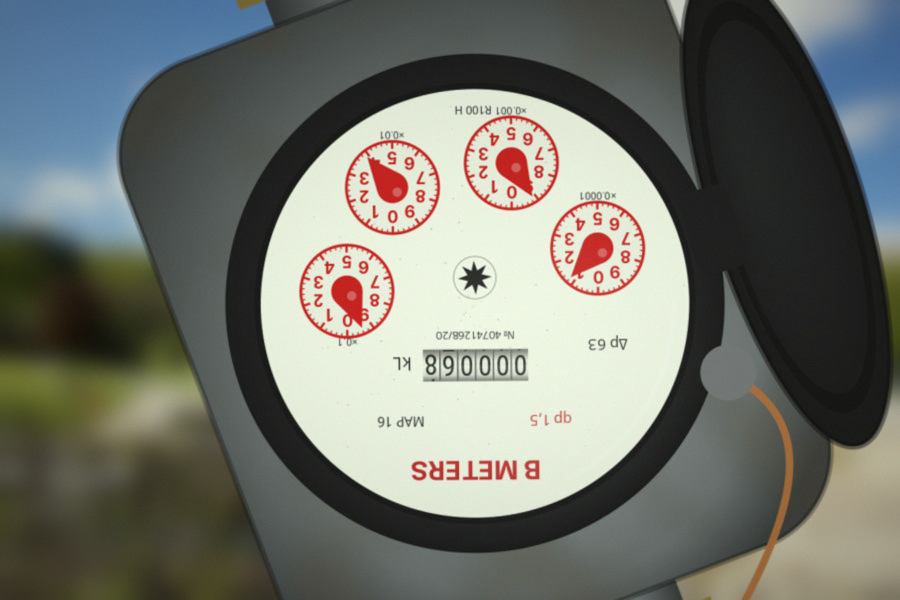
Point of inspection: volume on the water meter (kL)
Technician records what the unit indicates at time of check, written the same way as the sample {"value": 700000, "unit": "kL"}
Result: {"value": 67.9391, "unit": "kL"}
